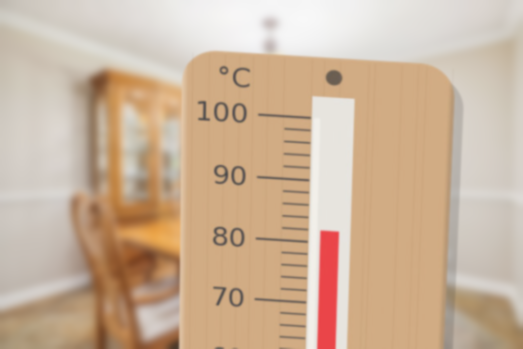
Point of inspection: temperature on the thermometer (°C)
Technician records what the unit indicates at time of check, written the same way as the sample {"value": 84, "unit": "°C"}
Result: {"value": 82, "unit": "°C"}
